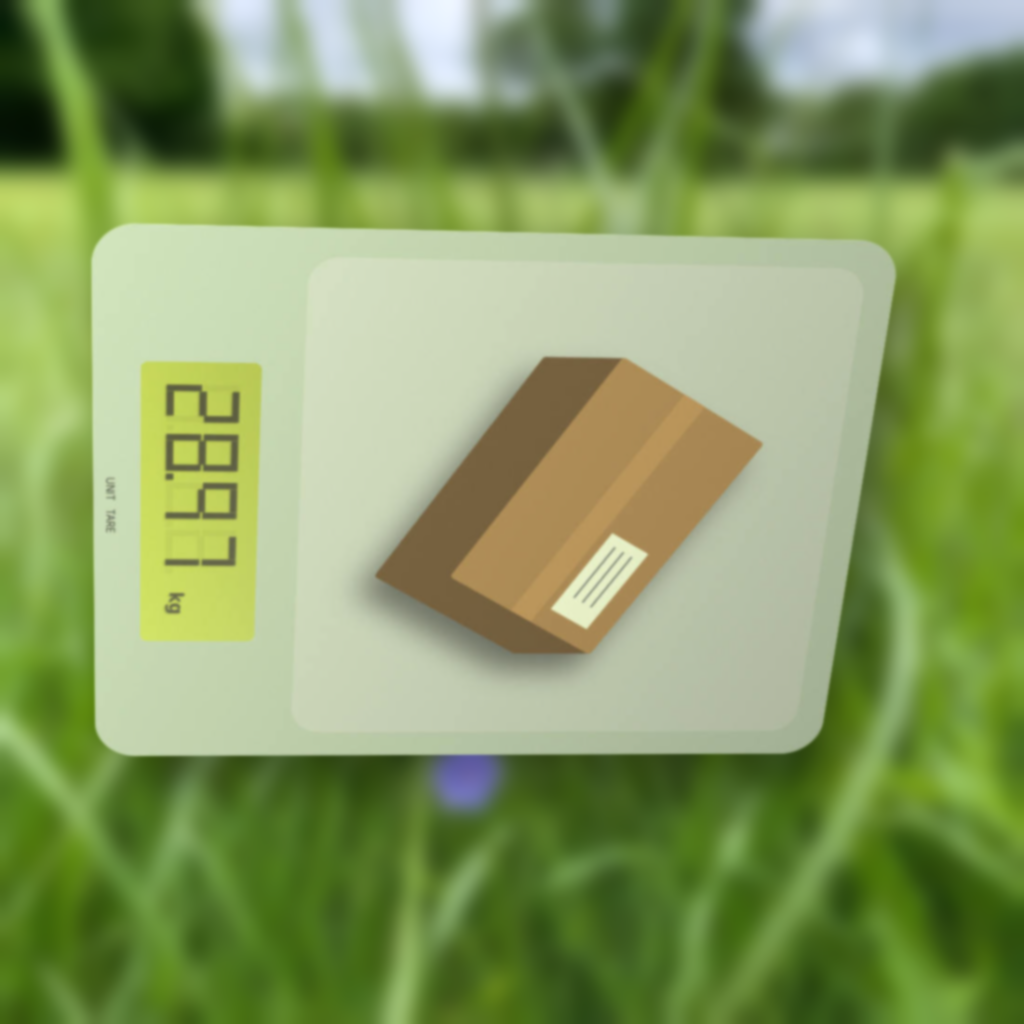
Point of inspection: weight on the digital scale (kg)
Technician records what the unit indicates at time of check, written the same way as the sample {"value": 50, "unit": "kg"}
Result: {"value": 28.97, "unit": "kg"}
